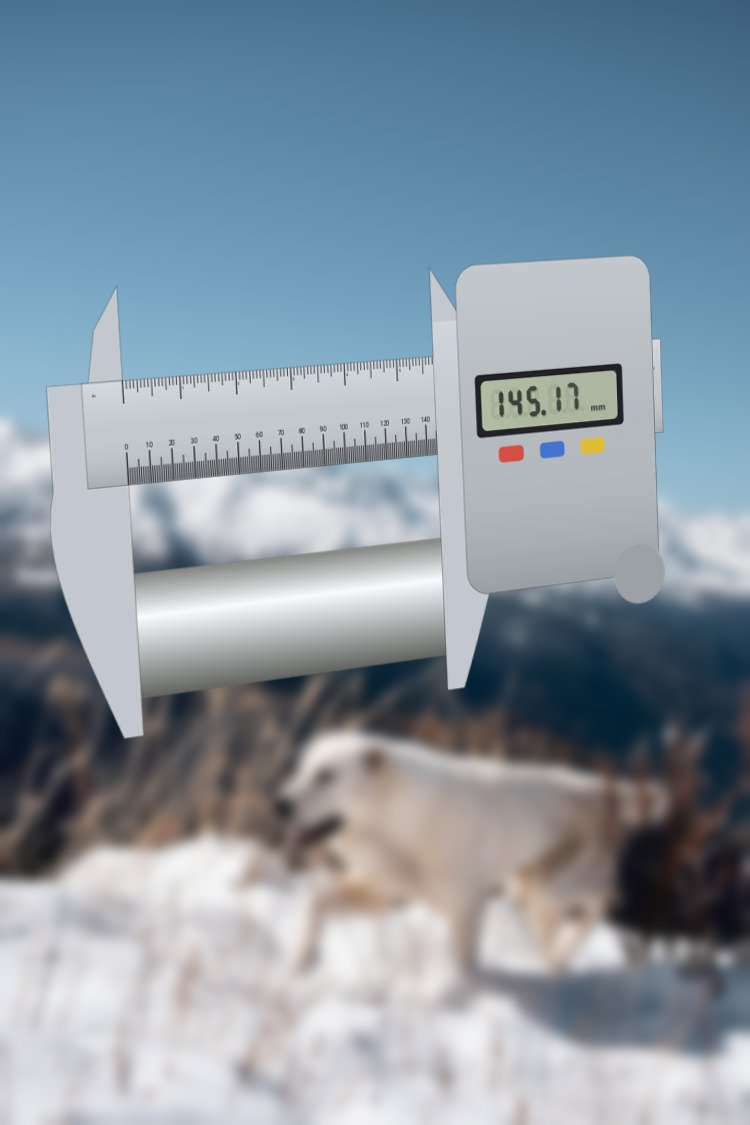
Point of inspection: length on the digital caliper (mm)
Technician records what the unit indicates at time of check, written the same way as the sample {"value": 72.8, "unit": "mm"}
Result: {"value": 145.17, "unit": "mm"}
